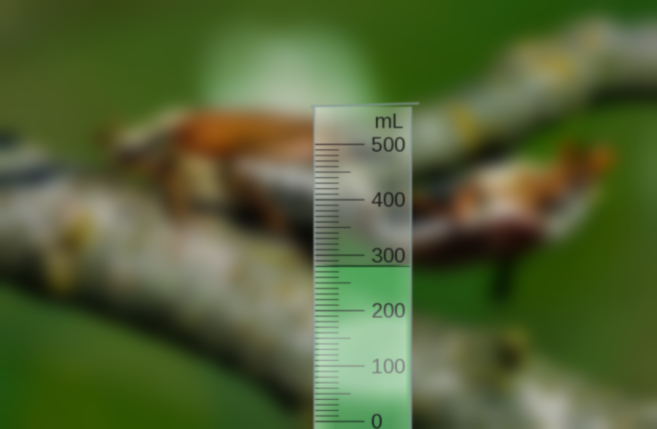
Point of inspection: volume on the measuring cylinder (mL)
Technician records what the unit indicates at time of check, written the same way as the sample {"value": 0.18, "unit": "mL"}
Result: {"value": 280, "unit": "mL"}
